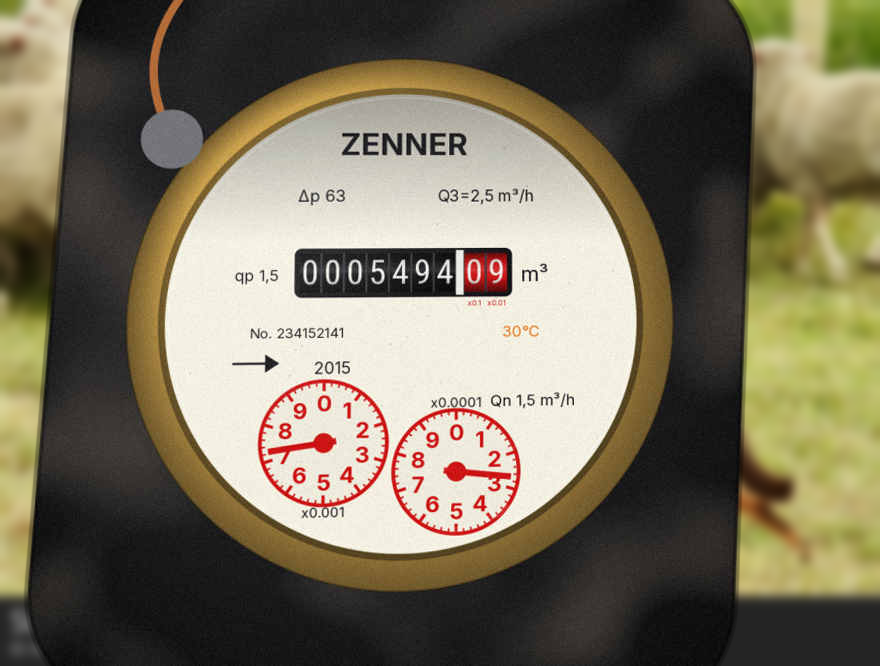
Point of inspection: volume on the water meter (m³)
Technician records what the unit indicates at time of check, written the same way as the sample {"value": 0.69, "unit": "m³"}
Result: {"value": 5494.0972, "unit": "m³"}
